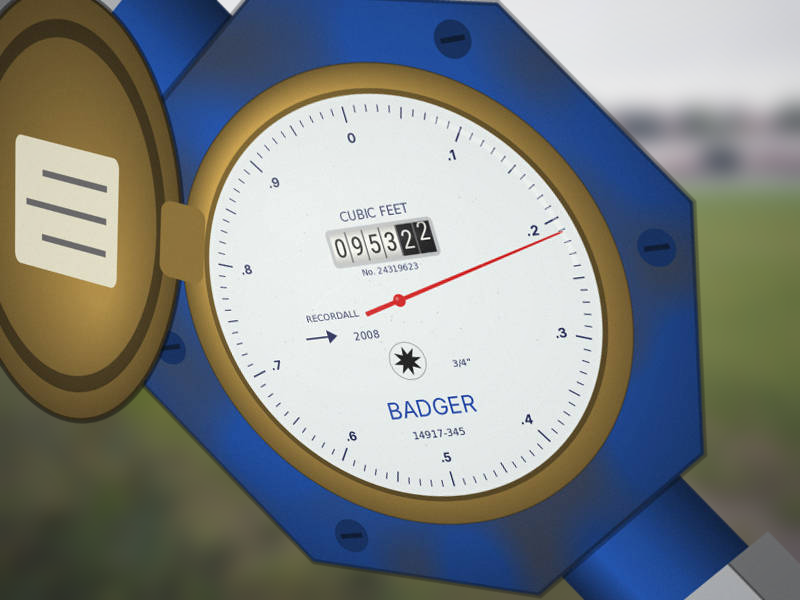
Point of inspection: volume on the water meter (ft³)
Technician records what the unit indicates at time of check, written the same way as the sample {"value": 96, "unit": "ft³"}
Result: {"value": 95322.21, "unit": "ft³"}
